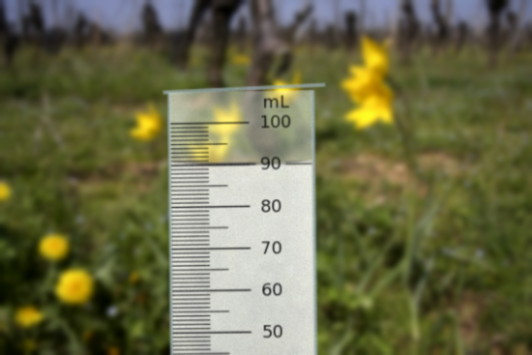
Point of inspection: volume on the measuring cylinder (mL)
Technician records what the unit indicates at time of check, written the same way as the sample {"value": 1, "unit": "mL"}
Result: {"value": 90, "unit": "mL"}
